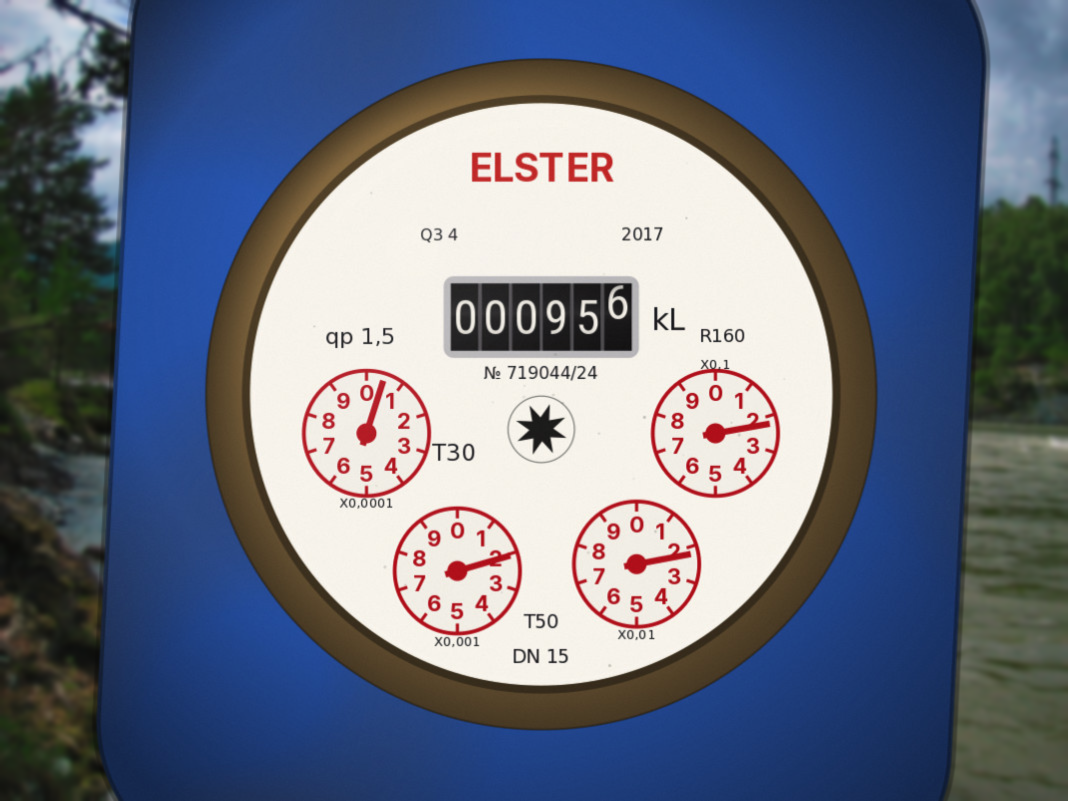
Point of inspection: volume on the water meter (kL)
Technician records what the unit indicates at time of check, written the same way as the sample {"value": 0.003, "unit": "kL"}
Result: {"value": 956.2220, "unit": "kL"}
